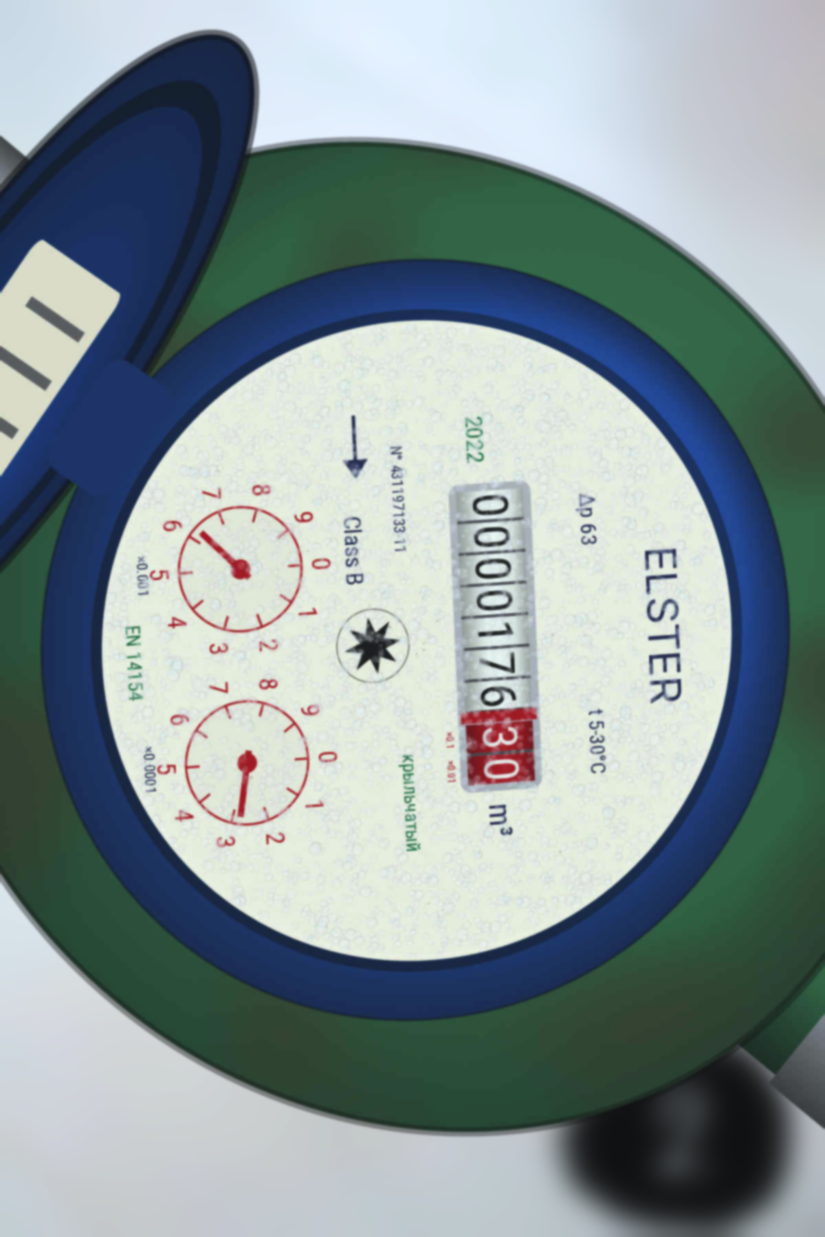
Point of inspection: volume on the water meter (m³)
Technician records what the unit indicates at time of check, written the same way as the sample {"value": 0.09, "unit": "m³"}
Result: {"value": 176.3062, "unit": "m³"}
